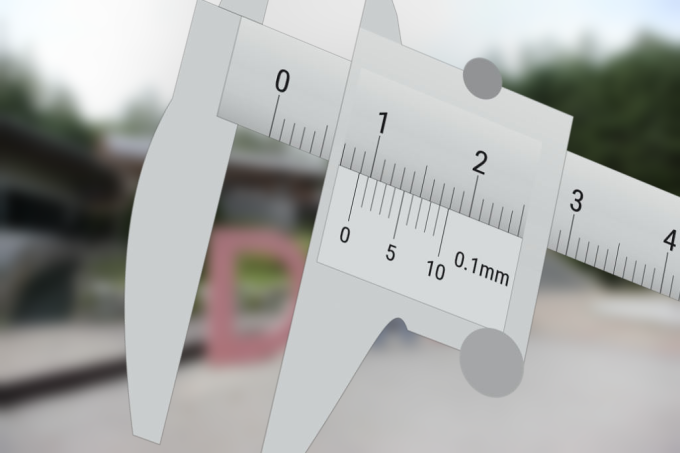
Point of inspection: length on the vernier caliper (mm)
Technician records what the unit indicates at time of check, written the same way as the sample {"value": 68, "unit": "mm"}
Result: {"value": 8.9, "unit": "mm"}
